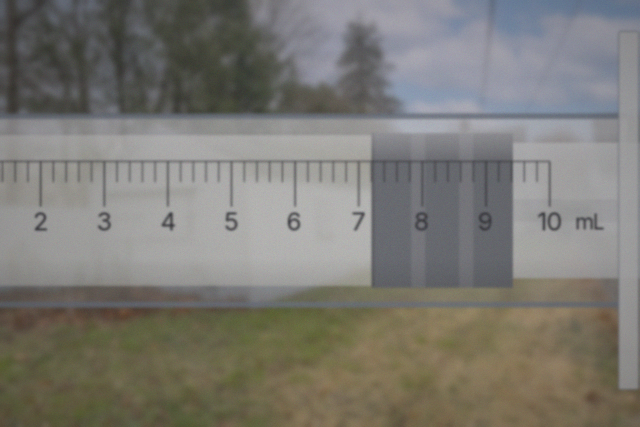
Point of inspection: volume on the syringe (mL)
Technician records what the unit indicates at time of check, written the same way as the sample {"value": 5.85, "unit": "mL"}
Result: {"value": 7.2, "unit": "mL"}
